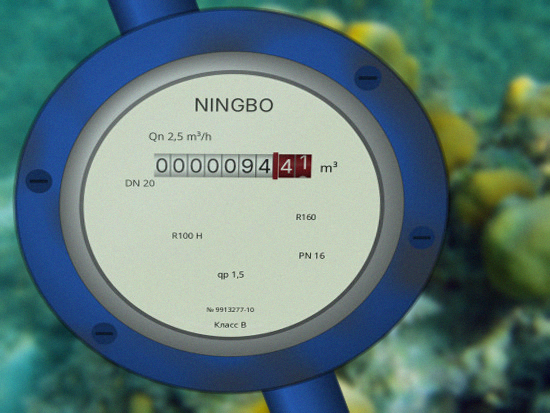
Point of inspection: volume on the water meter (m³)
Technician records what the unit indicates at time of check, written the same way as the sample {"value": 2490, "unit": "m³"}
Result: {"value": 94.41, "unit": "m³"}
